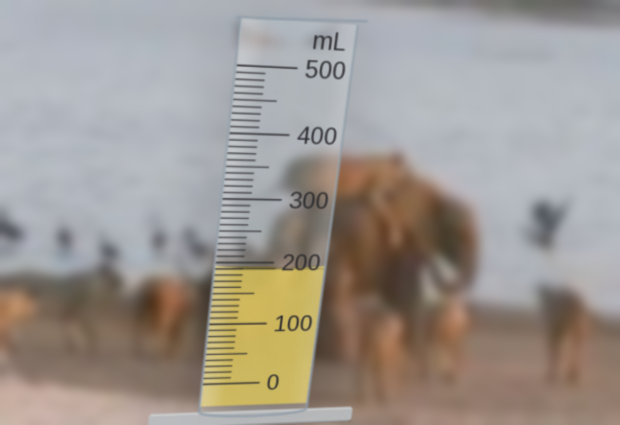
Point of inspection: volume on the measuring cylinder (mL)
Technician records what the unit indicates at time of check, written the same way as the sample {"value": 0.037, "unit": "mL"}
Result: {"value": 190, "unit": "mL"}
